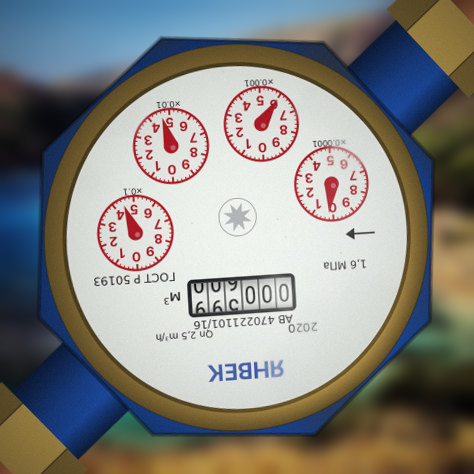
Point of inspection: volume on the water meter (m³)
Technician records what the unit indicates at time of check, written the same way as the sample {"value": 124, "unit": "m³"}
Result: {"value": 599.4460, "unit": "m³"}
